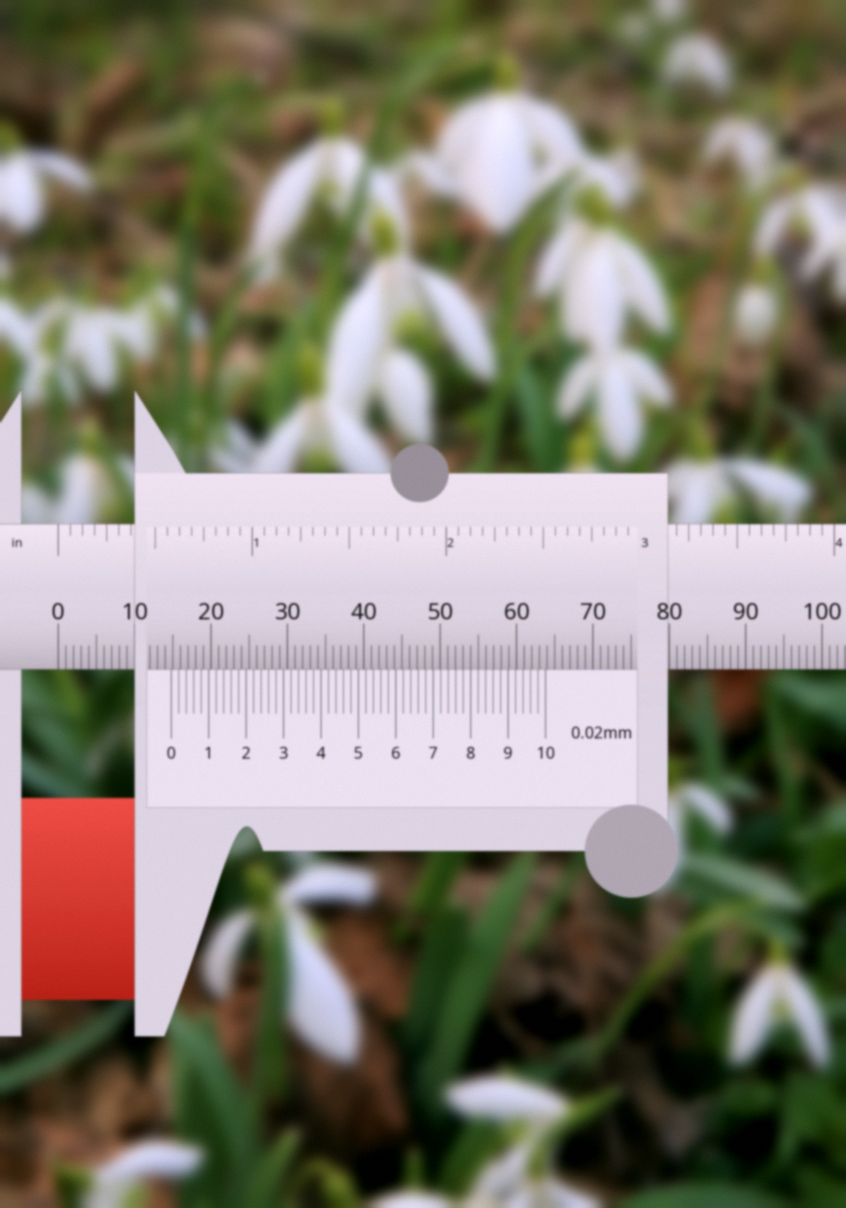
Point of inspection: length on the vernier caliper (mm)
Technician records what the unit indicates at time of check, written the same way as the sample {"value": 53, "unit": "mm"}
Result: {"value": 14.8, "unit": "mm"}
